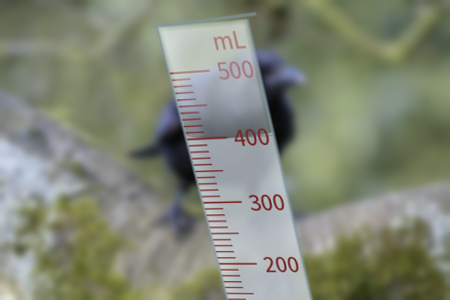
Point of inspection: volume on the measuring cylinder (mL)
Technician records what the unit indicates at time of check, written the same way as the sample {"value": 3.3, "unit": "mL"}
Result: {"value": 400, "unit": "mL"}
